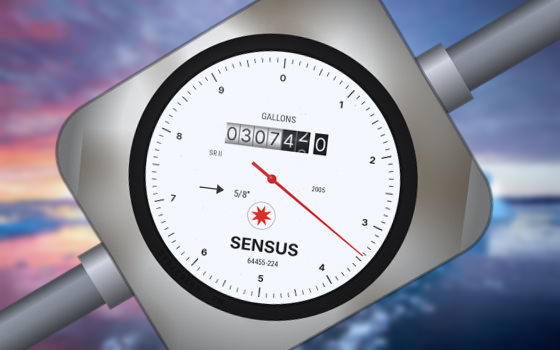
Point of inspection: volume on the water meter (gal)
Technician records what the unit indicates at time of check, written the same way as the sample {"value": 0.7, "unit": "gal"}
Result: {"value": 307423.4, "unit": "gal"}
